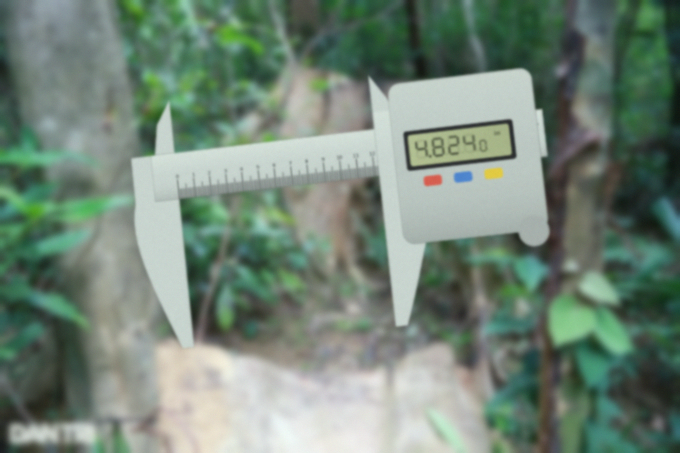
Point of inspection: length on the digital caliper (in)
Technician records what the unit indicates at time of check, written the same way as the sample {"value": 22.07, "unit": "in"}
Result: {"value": 4.8240, "unit": "in"}
